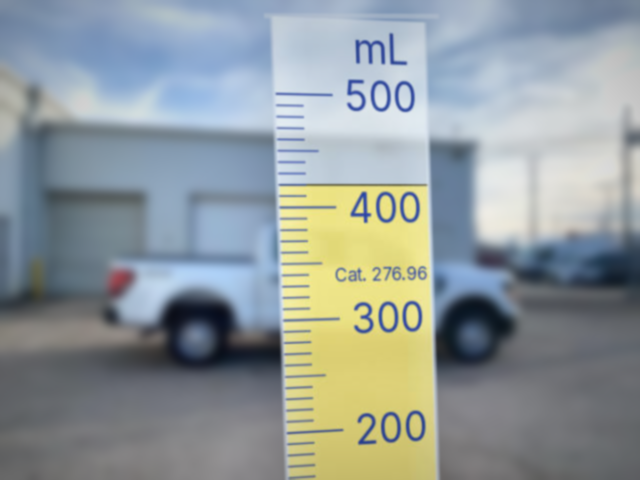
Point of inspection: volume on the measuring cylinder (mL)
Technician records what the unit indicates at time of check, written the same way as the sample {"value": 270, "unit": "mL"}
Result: {"value": 420, "unit": "mL"}
